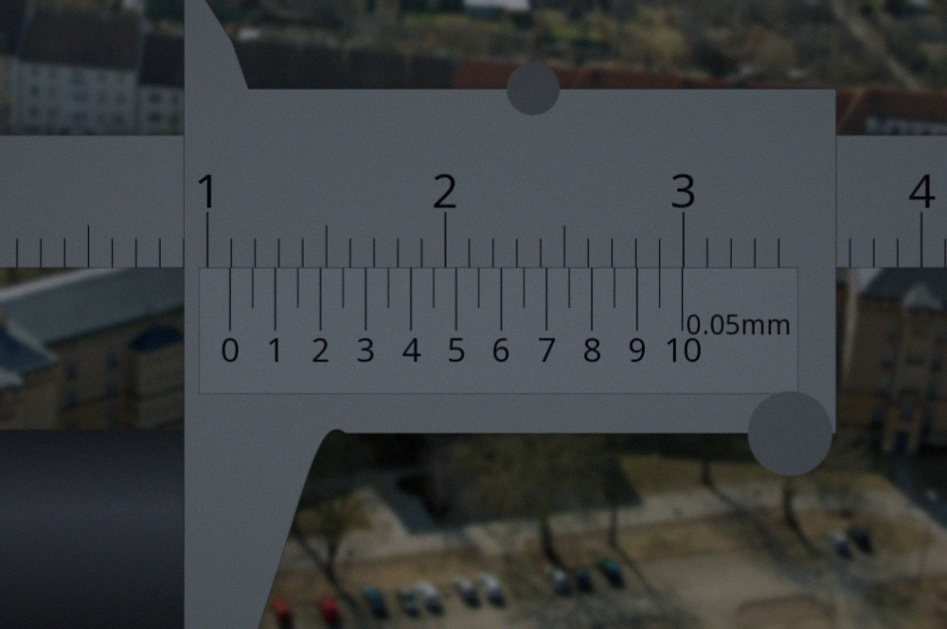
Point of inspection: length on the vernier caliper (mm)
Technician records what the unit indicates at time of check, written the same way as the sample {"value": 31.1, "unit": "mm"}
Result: {"value": 10.95, "unit": "mm"}
